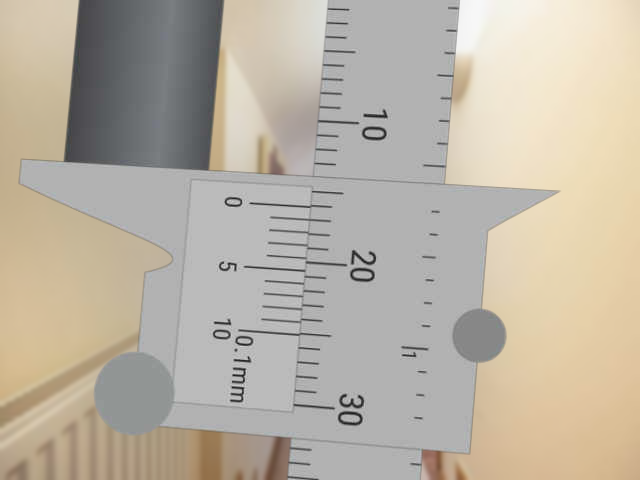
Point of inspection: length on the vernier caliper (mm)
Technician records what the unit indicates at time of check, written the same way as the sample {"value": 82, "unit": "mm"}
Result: {"value": 16.1, "unit": "mm"}
